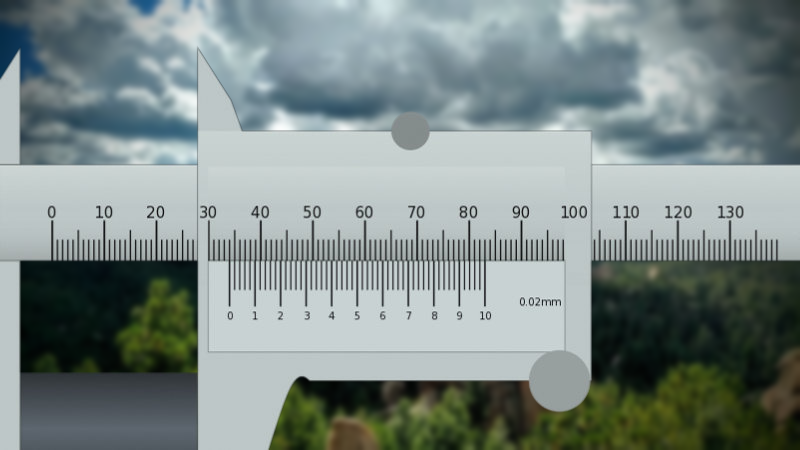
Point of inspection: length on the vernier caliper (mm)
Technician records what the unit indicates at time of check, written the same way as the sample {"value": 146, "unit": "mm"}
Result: {"value": 34.0, "unit": "mm"}
